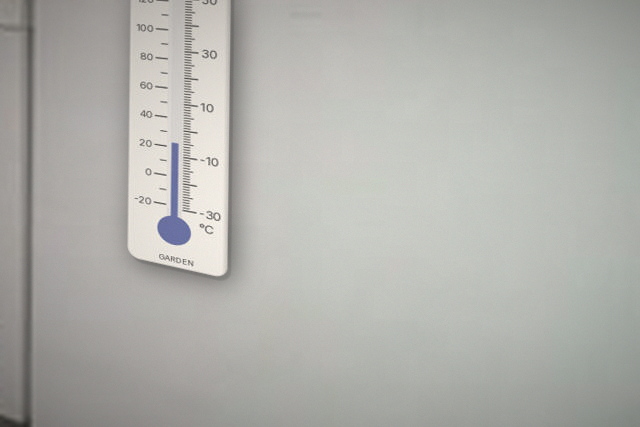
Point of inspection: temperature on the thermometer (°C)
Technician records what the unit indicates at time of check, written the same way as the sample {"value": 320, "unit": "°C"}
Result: {"value": -5, "unit": "°C"}
